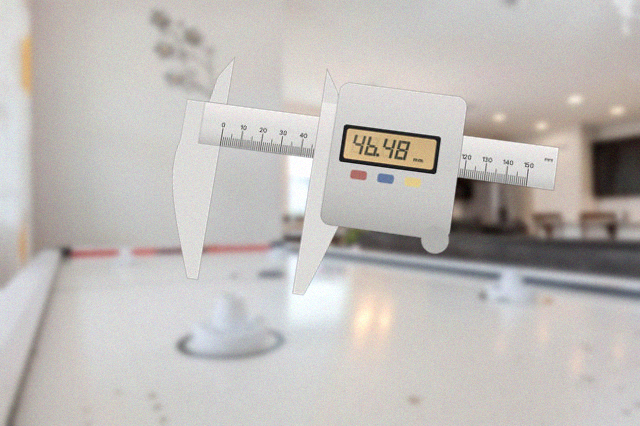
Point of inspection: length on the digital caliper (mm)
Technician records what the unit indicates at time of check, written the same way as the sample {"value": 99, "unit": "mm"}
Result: {"value": 46.48, "unit": "mm"}
